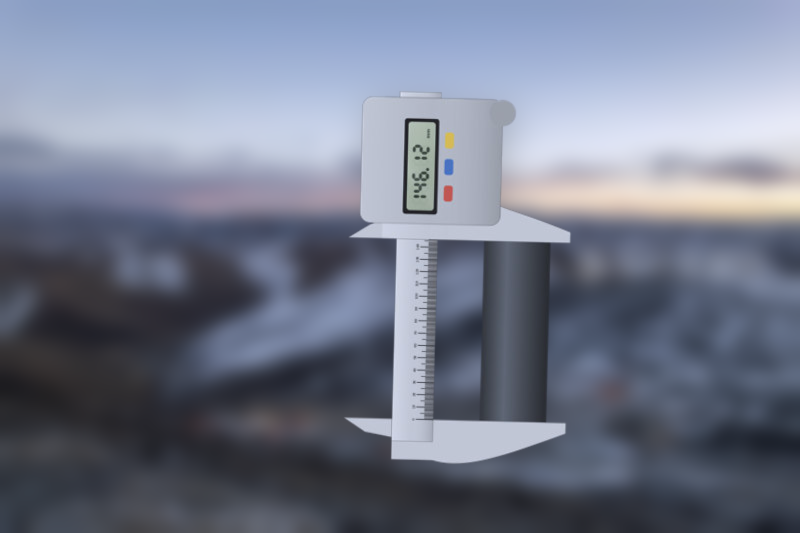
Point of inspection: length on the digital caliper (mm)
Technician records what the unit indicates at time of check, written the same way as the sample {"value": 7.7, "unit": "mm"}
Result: {"value": 146.12, "unit": "mm"}
